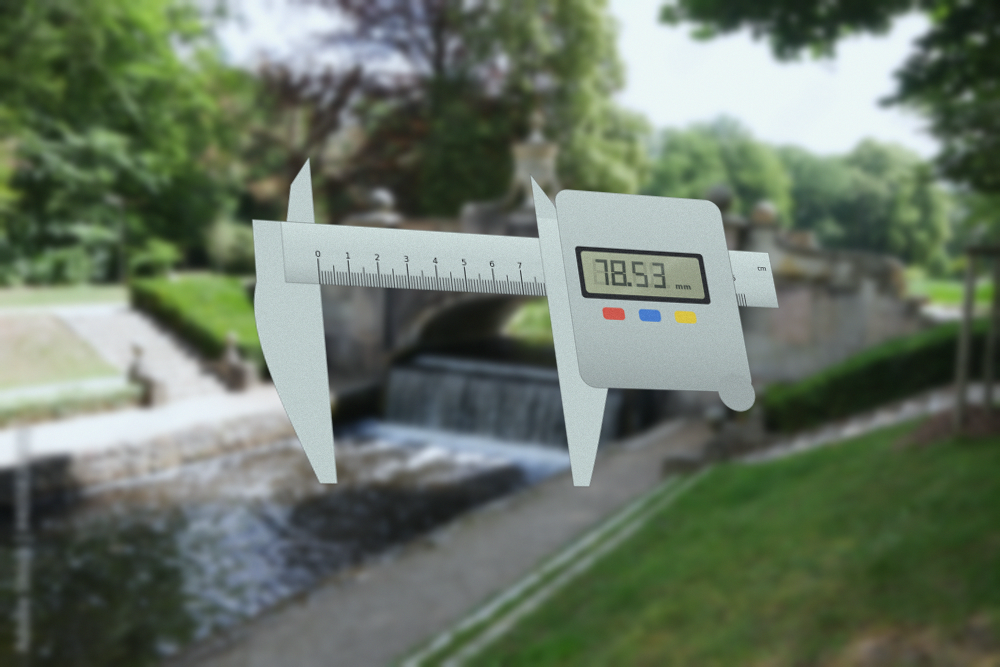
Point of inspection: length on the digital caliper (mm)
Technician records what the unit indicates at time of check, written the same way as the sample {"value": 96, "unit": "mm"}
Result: {"value": 78.53, "unit": "mm"}
